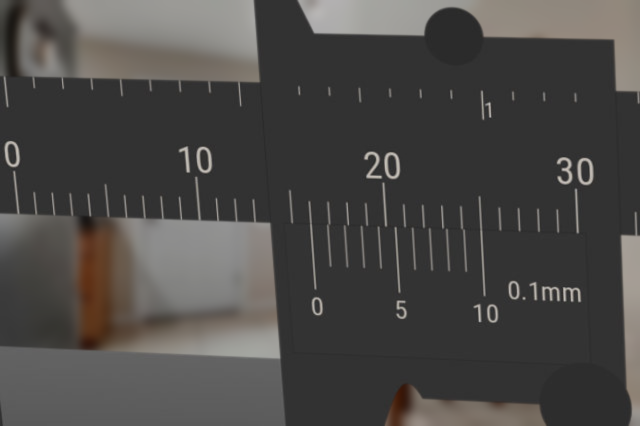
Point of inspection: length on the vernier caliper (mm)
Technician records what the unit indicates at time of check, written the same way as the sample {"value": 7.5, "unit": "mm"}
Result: {"value": 16.0, "unit": "mm"}
